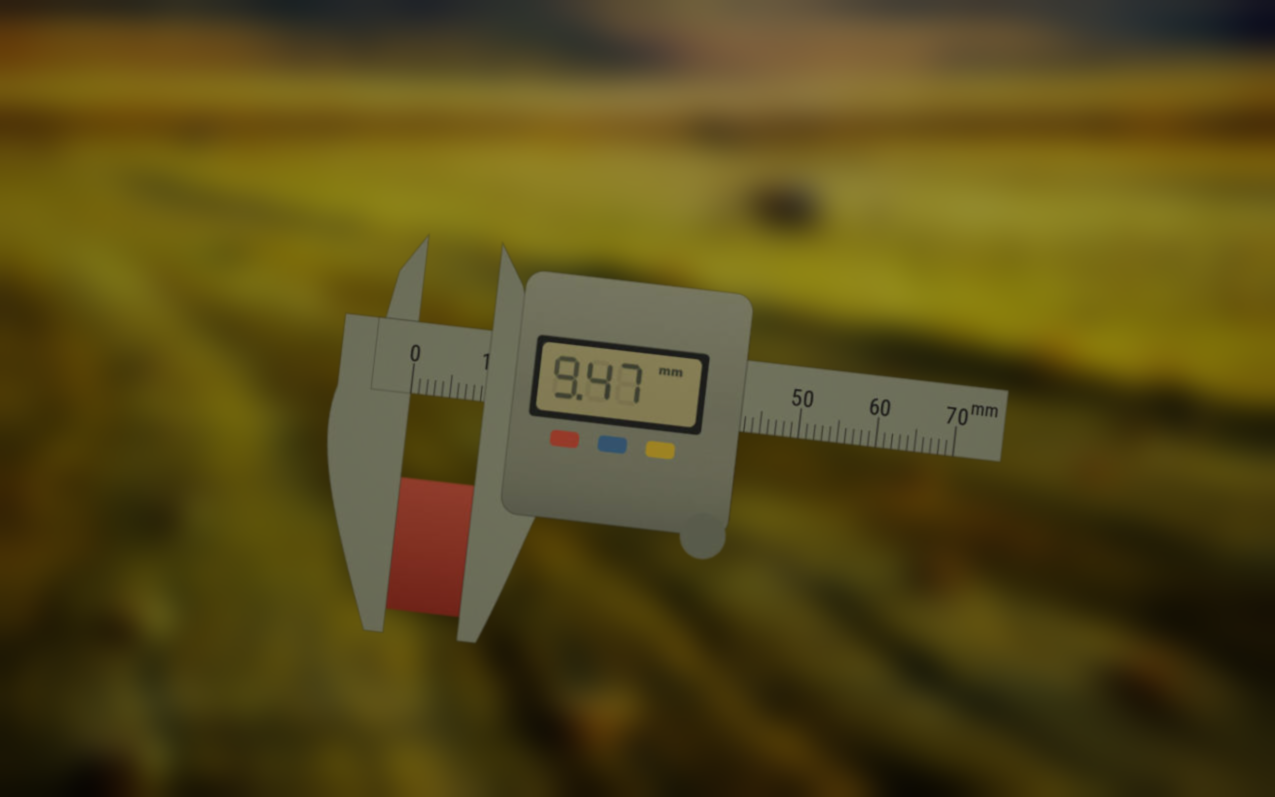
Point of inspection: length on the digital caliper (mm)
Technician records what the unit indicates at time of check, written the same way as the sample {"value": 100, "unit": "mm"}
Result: {"value": 9.47, "unit": "mm"}
